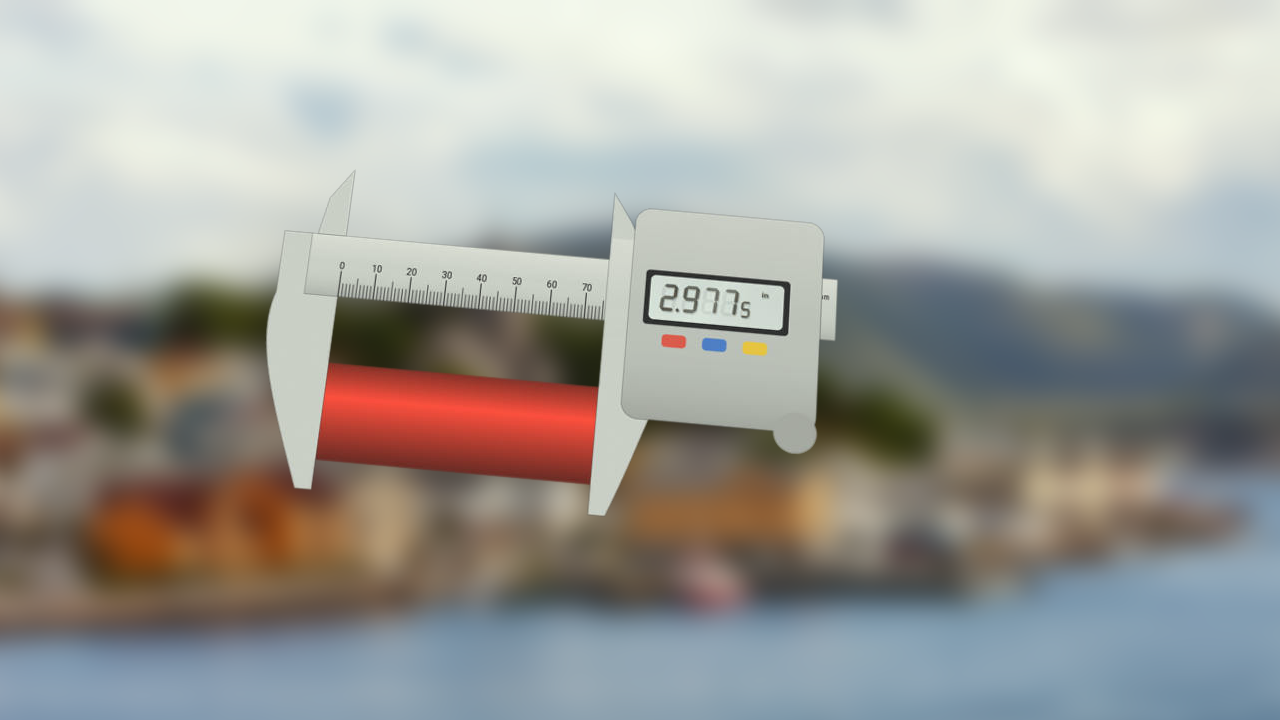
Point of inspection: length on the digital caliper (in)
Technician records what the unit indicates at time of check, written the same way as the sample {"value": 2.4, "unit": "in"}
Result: {"value": 2.9775, "unit": "in"}
